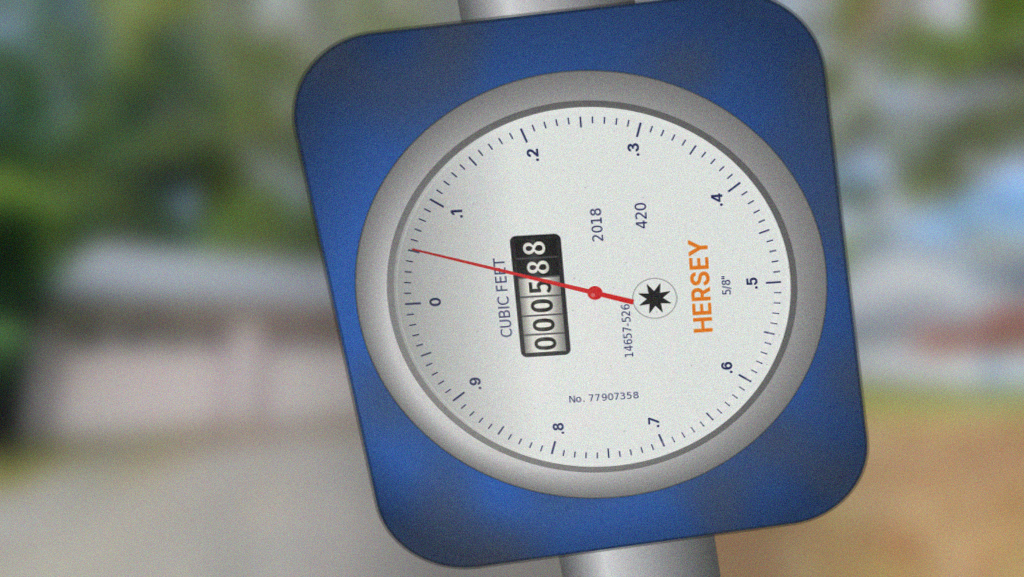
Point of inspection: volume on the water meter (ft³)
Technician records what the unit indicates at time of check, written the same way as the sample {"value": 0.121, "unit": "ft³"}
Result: {"value": 588.05, "unit": "ft³"}
